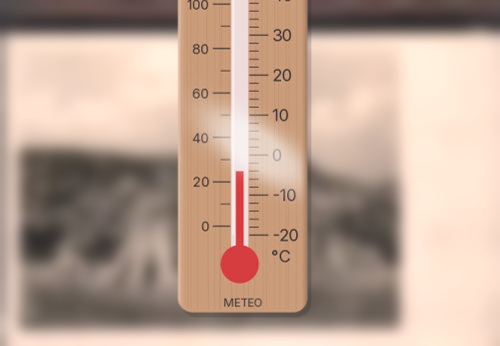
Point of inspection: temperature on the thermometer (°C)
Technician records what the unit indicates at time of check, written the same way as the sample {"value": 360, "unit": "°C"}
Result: {"value": -4, "unit": "°C"}
